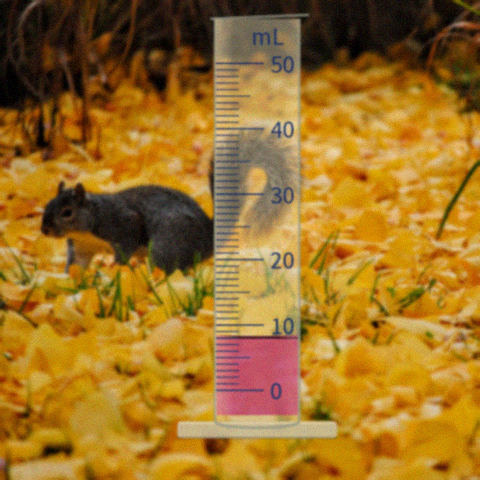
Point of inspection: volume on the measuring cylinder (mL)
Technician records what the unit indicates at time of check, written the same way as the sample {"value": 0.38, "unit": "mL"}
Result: {"value": 8, "unit": "mL"}
